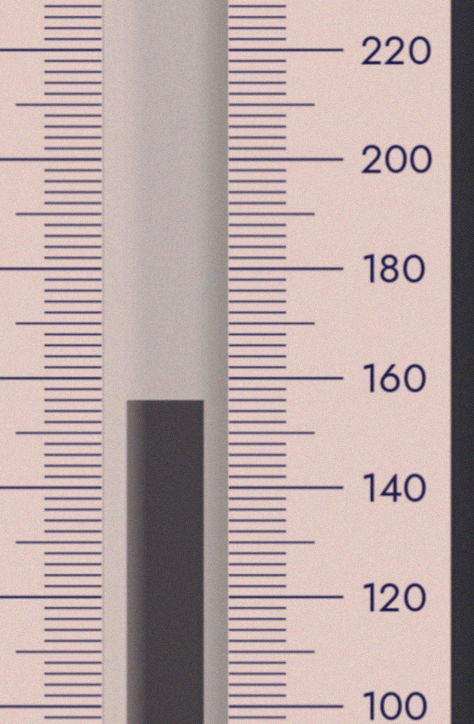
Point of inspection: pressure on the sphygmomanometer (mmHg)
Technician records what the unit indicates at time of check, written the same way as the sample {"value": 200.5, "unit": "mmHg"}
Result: {"value": 156, "unit": "mmHg"}
